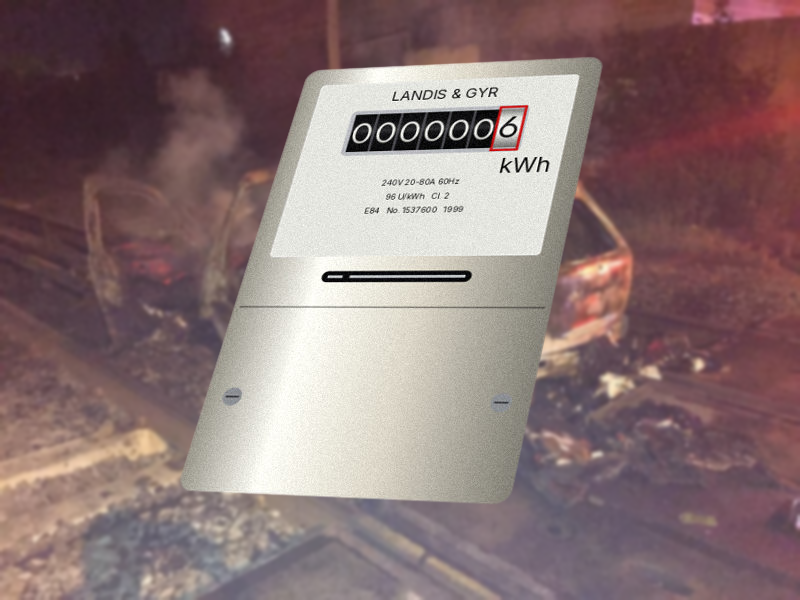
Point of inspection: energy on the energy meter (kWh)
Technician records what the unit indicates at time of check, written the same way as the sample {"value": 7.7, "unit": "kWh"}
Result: {"value": 0.6, "unit": "kWh"}
